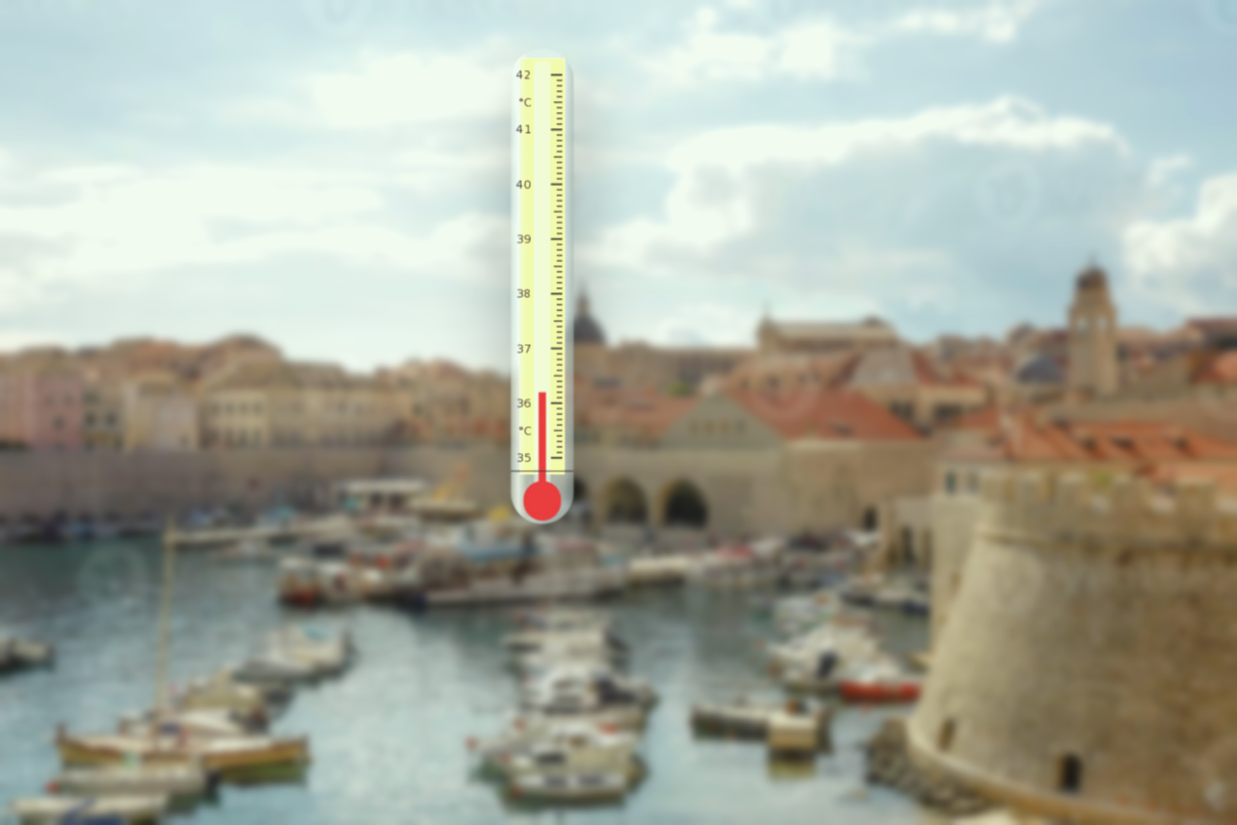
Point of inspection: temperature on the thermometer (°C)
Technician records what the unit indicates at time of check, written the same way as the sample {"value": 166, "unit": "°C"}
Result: {"value": 36.2, "unit": "°C"}
